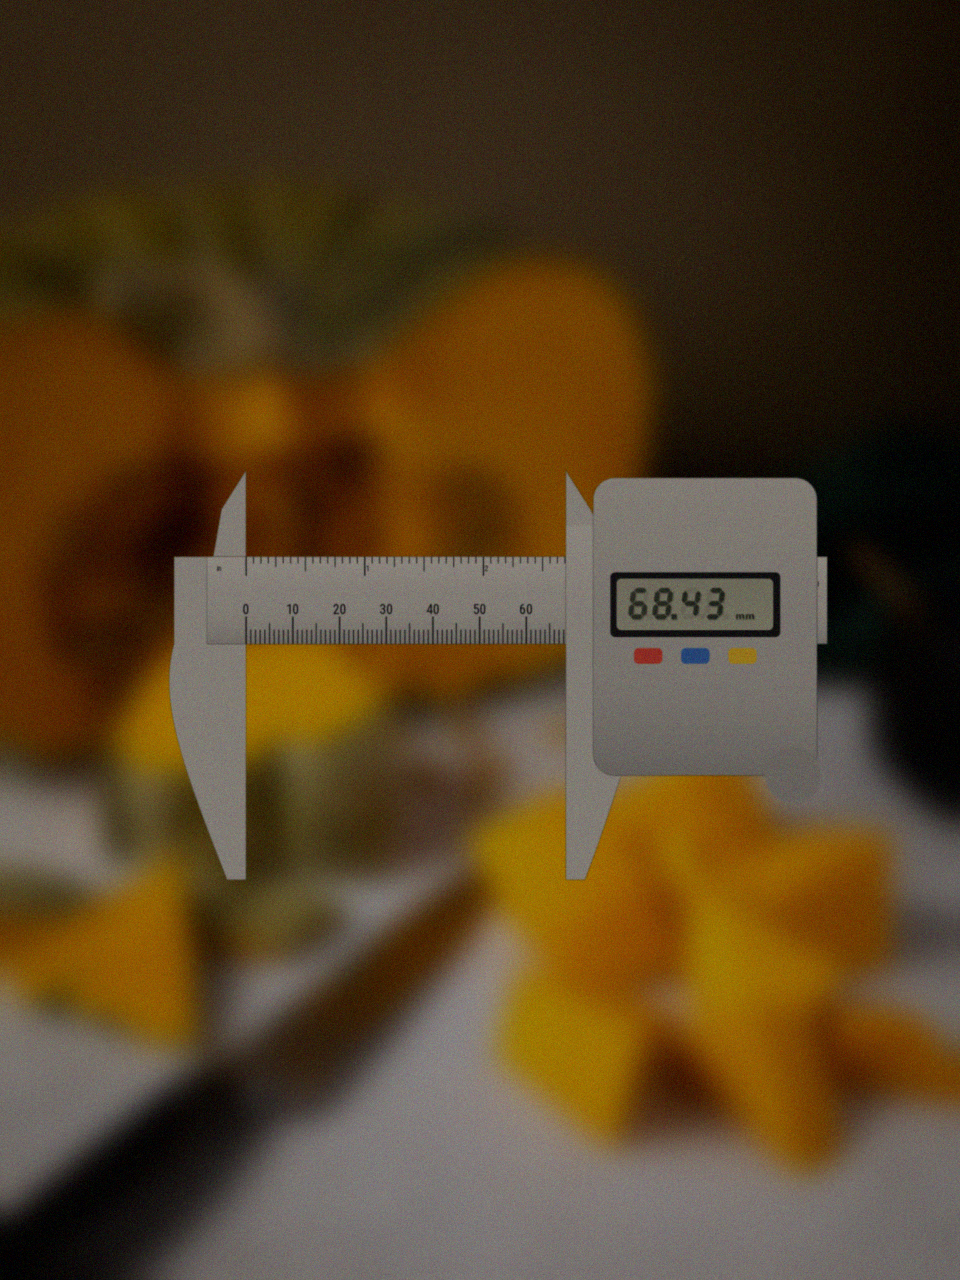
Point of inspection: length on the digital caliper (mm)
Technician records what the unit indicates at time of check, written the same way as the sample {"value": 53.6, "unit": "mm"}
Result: {"value": 68.43, "unit": "mm"}
